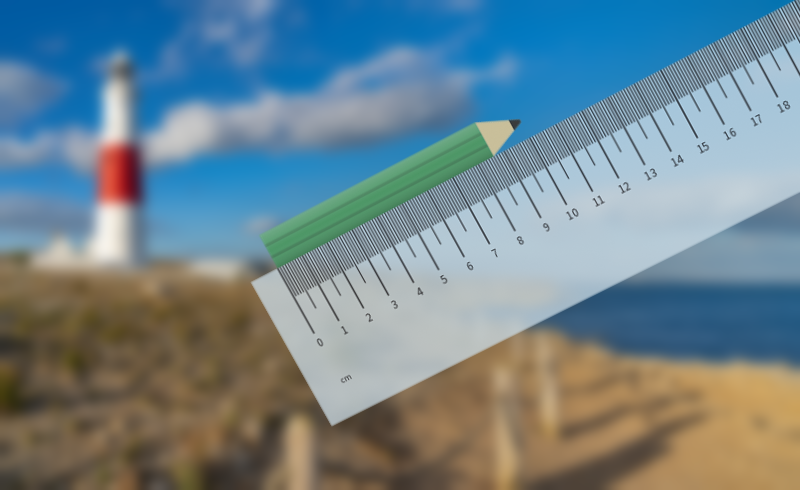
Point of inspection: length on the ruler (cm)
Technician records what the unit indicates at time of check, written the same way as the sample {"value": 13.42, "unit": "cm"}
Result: {"value": 10, "unit": "cm"}
